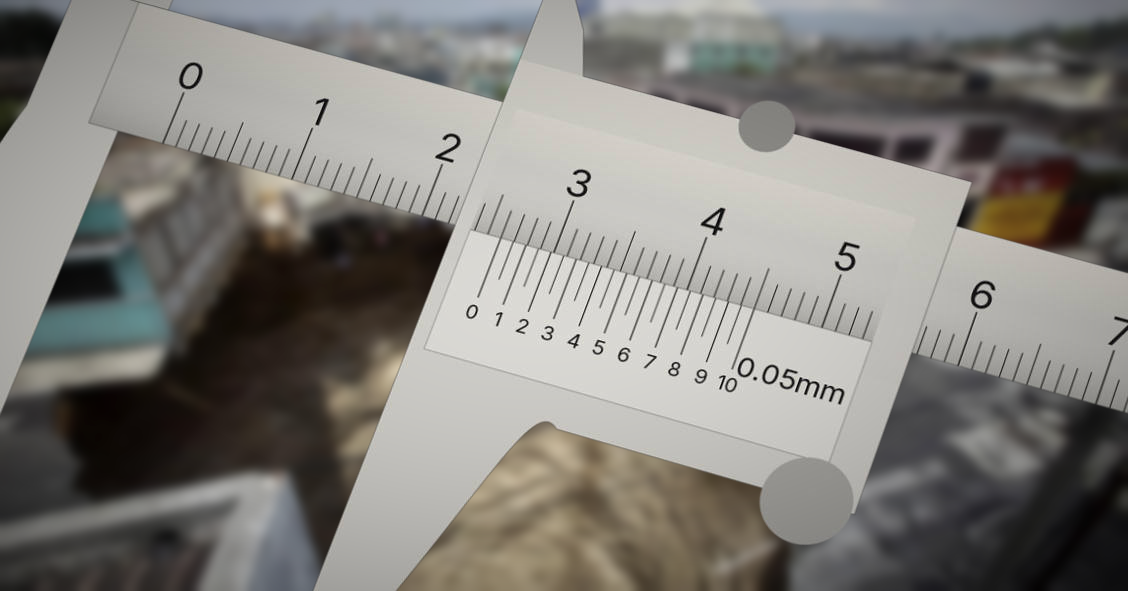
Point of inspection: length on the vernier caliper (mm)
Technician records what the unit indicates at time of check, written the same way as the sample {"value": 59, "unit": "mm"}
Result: {"value": 26.0, "unit": "mm"}
